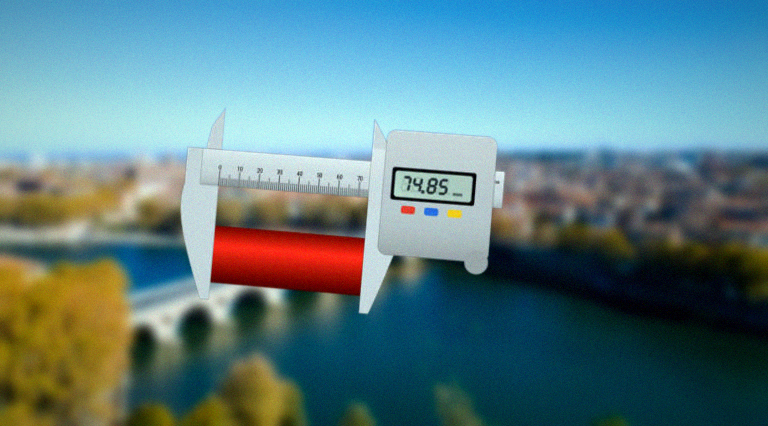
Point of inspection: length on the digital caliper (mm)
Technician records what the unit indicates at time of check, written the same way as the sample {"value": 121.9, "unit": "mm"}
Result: {"value": 74.85, "unit": "mm"}
